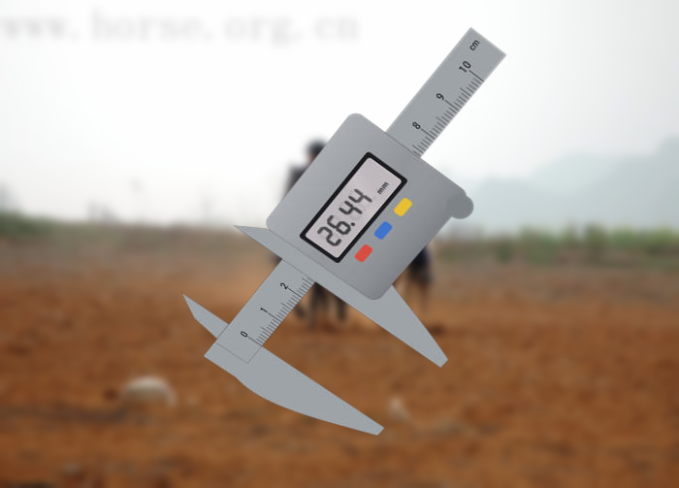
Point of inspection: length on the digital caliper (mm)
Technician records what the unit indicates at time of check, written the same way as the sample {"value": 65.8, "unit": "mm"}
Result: {"value": 26.44, "unit": "mm"}
